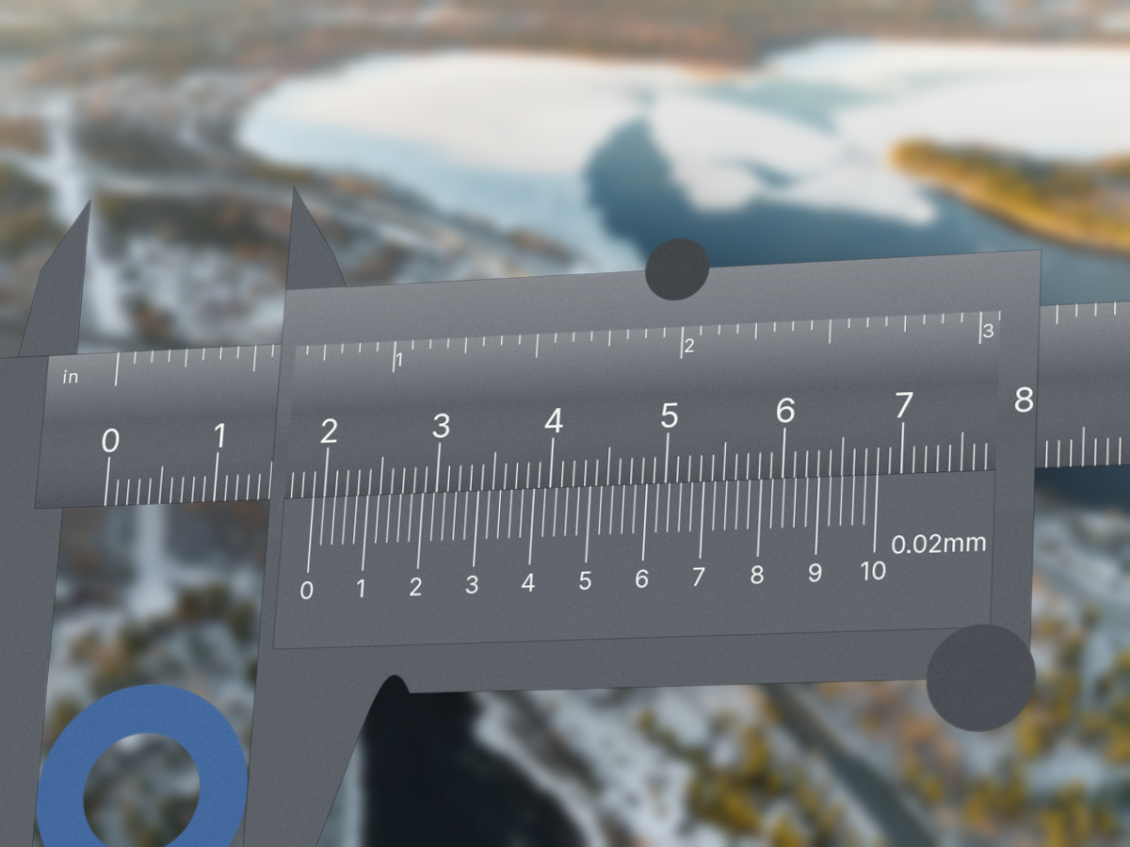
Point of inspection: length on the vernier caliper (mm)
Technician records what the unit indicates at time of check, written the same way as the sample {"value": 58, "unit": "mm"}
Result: {"value": 19.0, "unit": "mm"}
